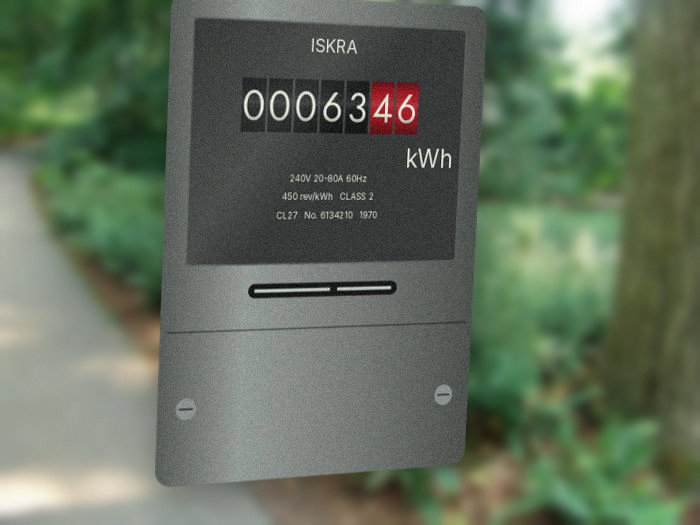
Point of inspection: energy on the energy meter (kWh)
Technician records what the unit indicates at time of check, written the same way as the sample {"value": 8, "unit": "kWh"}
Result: {"value": 63.46, "unit": "kWh"}
